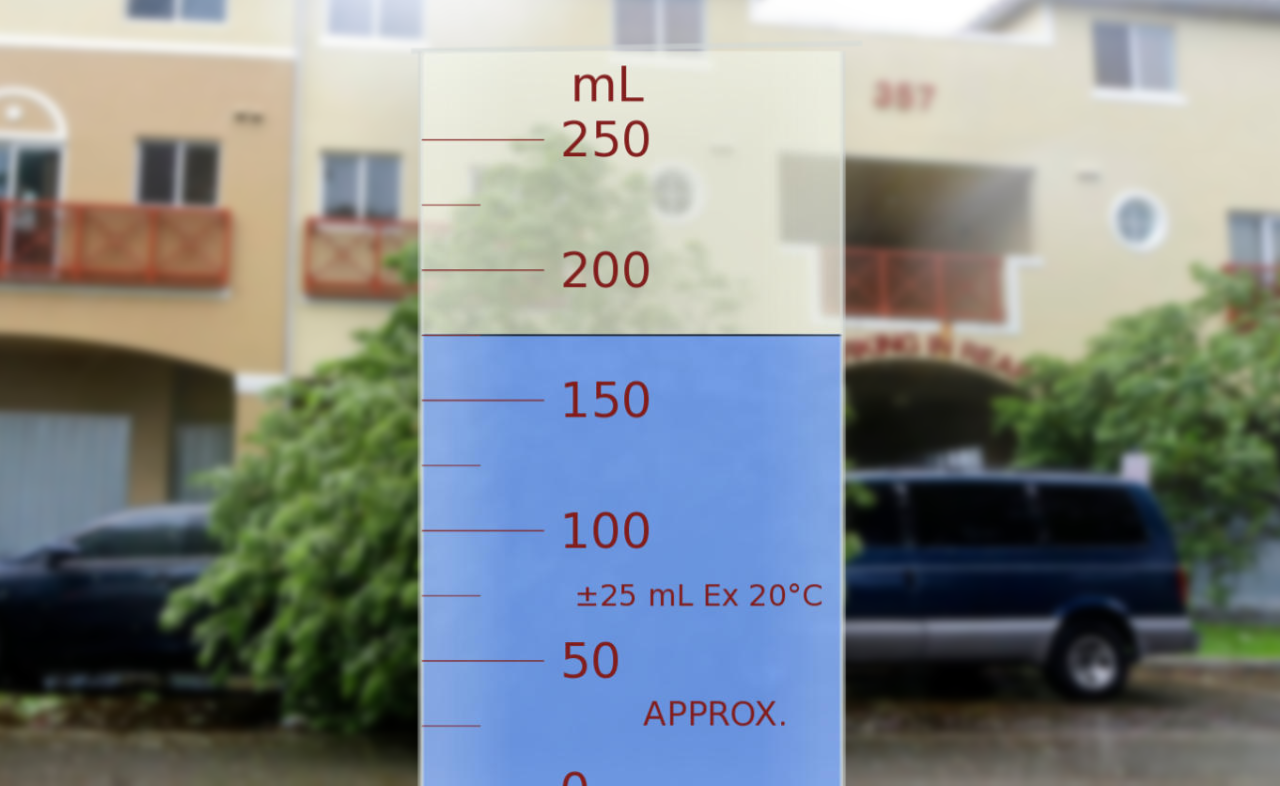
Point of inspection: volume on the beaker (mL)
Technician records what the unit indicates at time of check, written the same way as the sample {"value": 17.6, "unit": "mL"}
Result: {"value": 175, "unit": "mL"}
